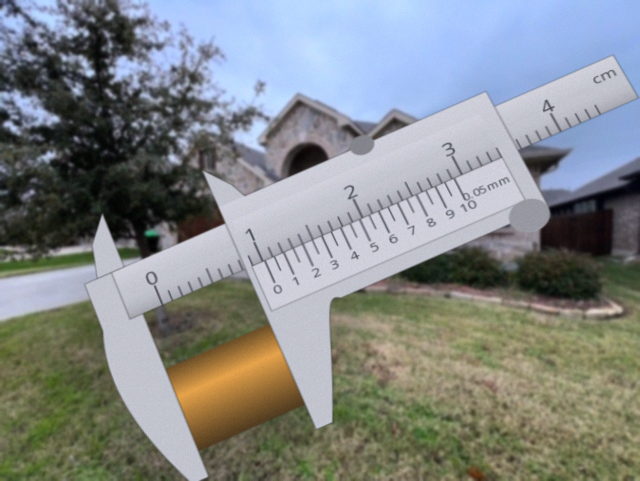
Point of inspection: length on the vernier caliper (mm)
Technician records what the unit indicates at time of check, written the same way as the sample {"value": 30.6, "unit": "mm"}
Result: {"value": 10.2, "unit": "mm"}
